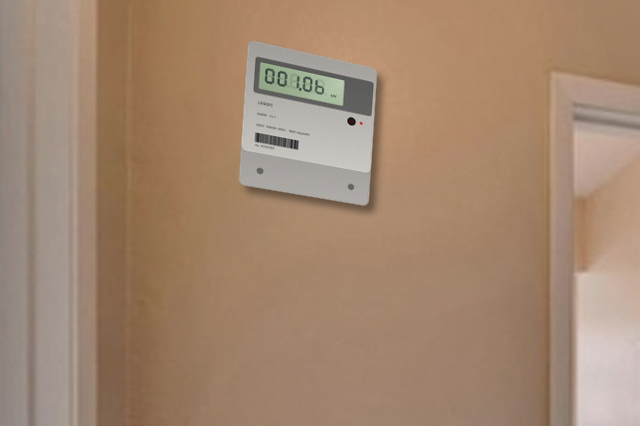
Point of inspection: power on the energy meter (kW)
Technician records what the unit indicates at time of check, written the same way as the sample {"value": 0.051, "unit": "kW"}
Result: {"value": 1.06, "unit": "kW"}
